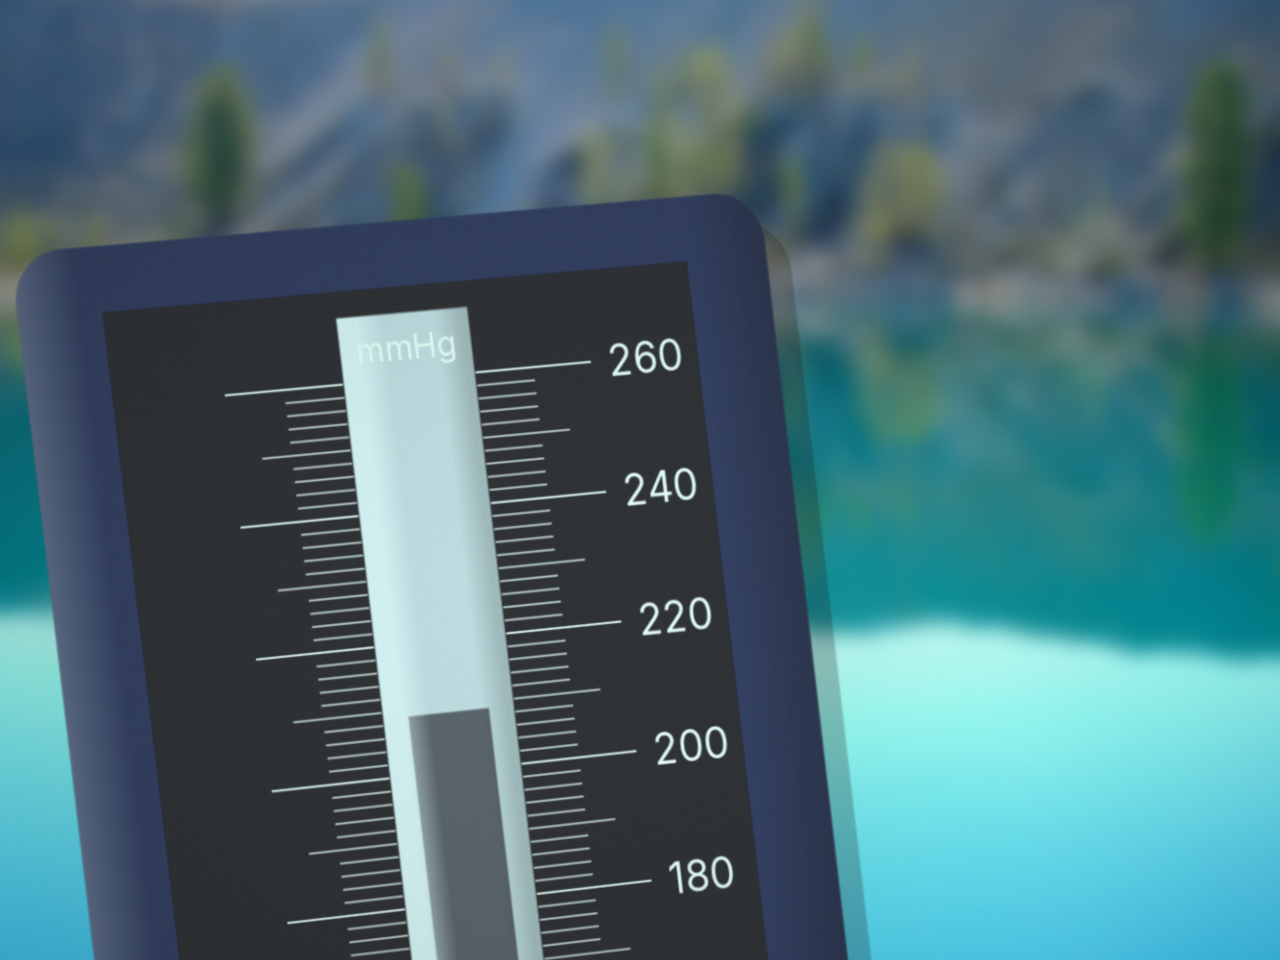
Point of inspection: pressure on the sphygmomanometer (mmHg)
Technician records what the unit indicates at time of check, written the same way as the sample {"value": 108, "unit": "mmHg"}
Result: {"value": 209, "unit": "mmHg"}
